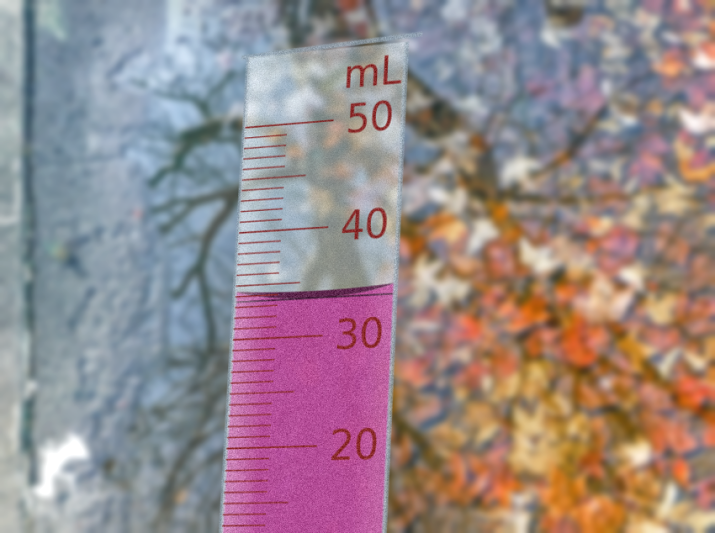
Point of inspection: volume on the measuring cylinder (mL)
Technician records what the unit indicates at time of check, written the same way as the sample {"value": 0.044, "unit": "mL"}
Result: {"value": 33.5, "unit": "mL"}
